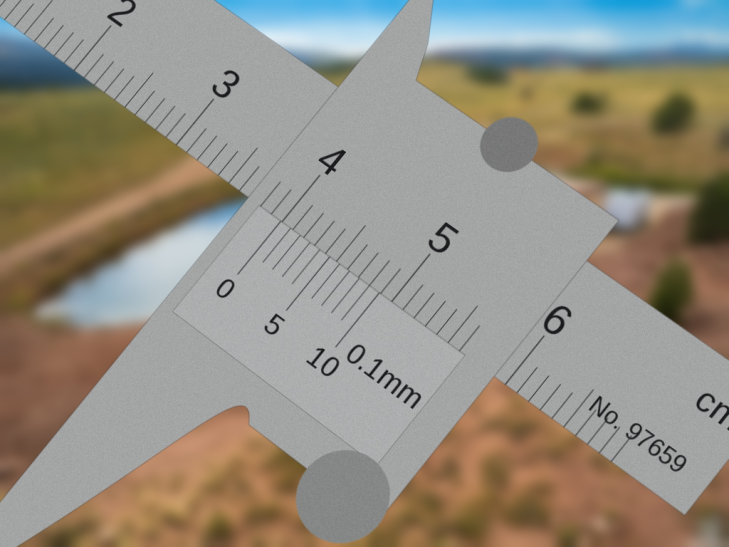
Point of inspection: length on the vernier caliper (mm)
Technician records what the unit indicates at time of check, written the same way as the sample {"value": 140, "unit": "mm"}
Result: {"value": 39.9, "unit": "mm"}
